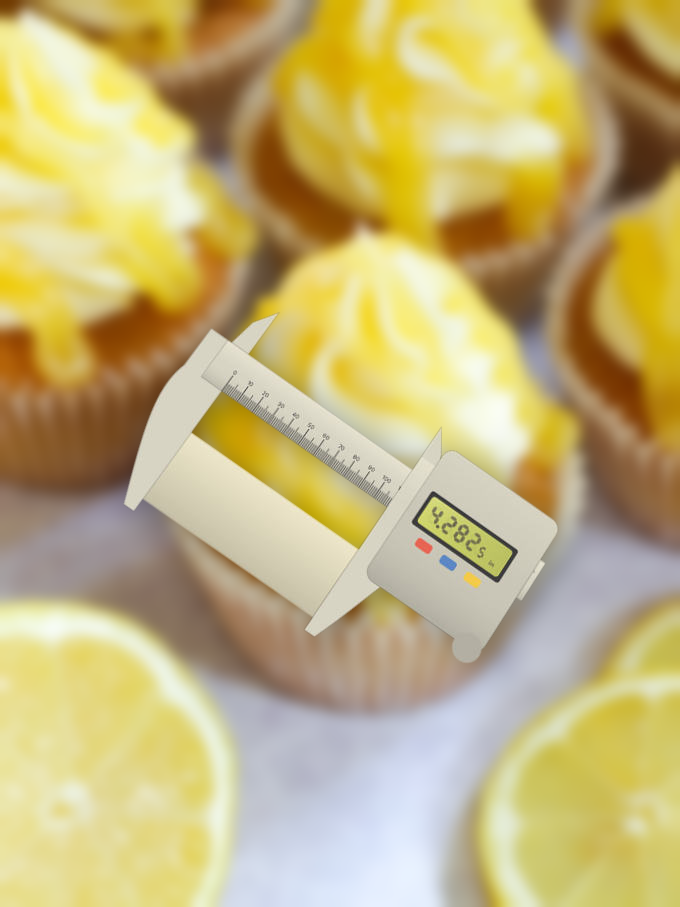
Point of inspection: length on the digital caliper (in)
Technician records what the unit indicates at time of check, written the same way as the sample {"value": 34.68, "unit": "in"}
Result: {"value": 4.2825, "unit": "in"}
